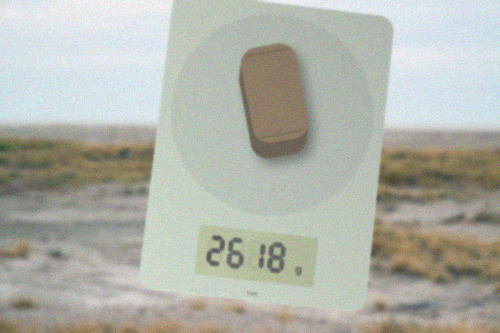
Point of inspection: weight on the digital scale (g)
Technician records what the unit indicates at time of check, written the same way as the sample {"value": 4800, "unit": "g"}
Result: {"value": 2618, "unit": "g"}
